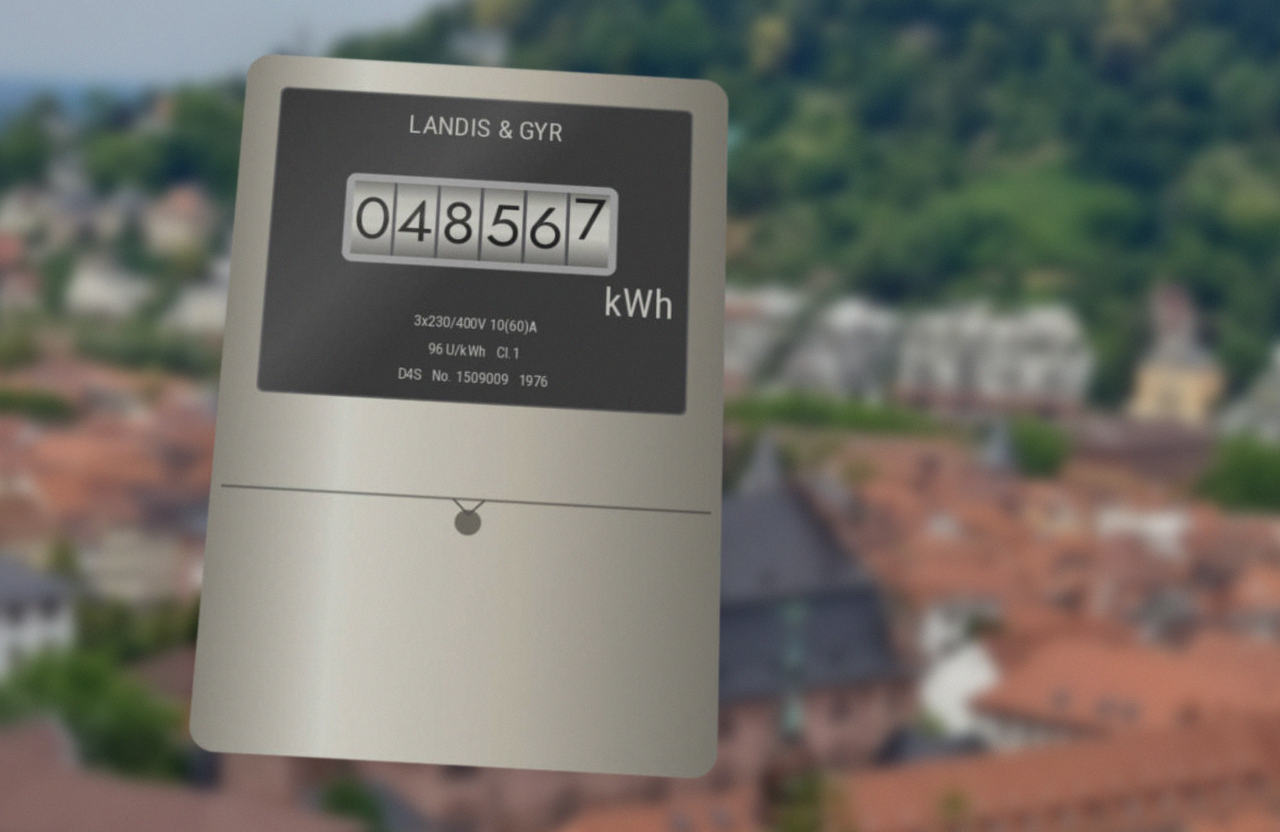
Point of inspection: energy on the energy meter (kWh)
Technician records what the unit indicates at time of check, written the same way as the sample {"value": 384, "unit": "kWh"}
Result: {"value": 48567, "unit": "kWh"}
